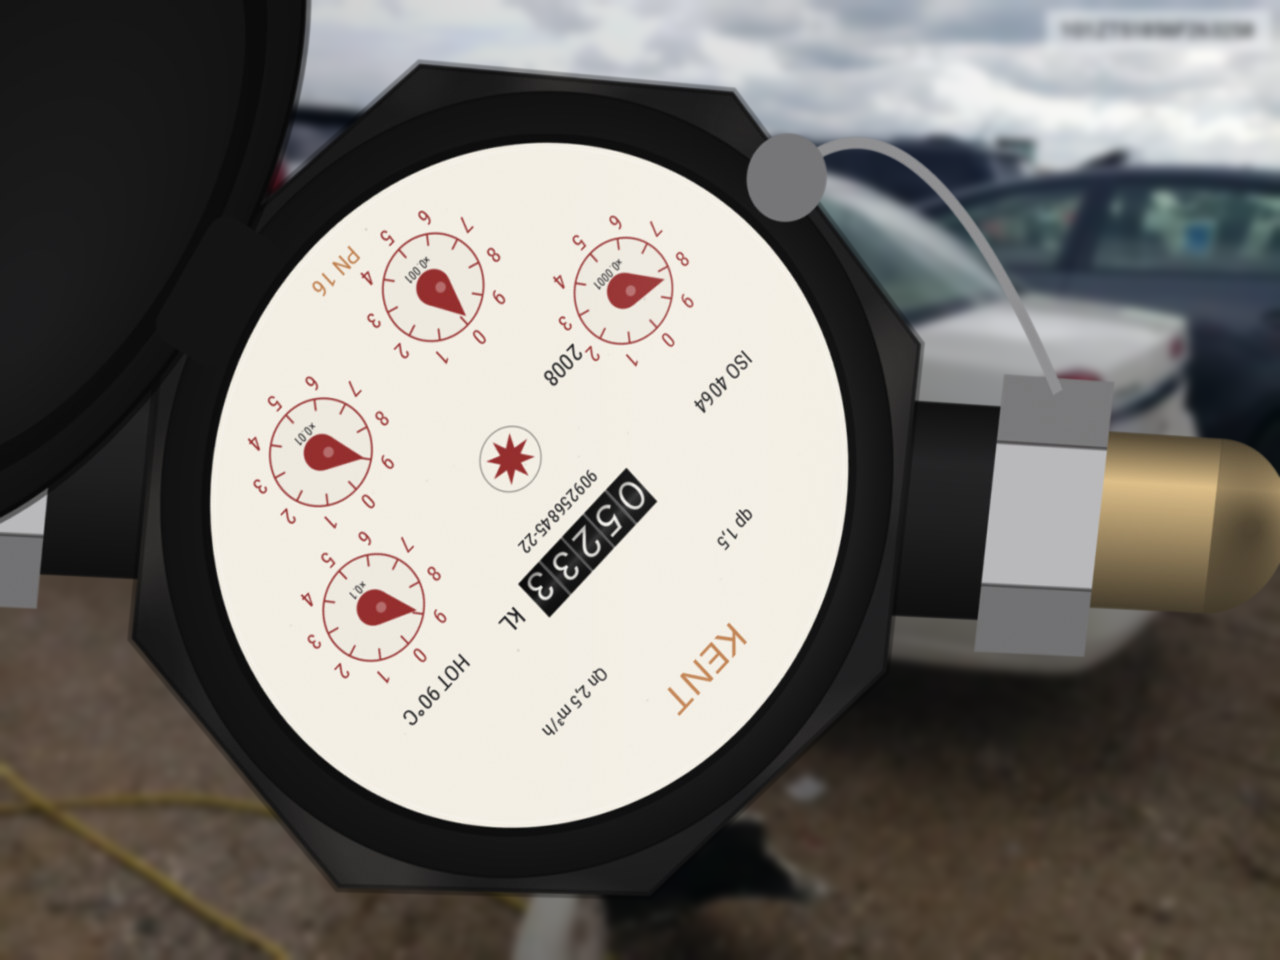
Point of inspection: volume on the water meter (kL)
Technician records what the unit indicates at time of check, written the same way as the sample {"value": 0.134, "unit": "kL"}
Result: {"value": 5232.8898, "unit": "kL"}
